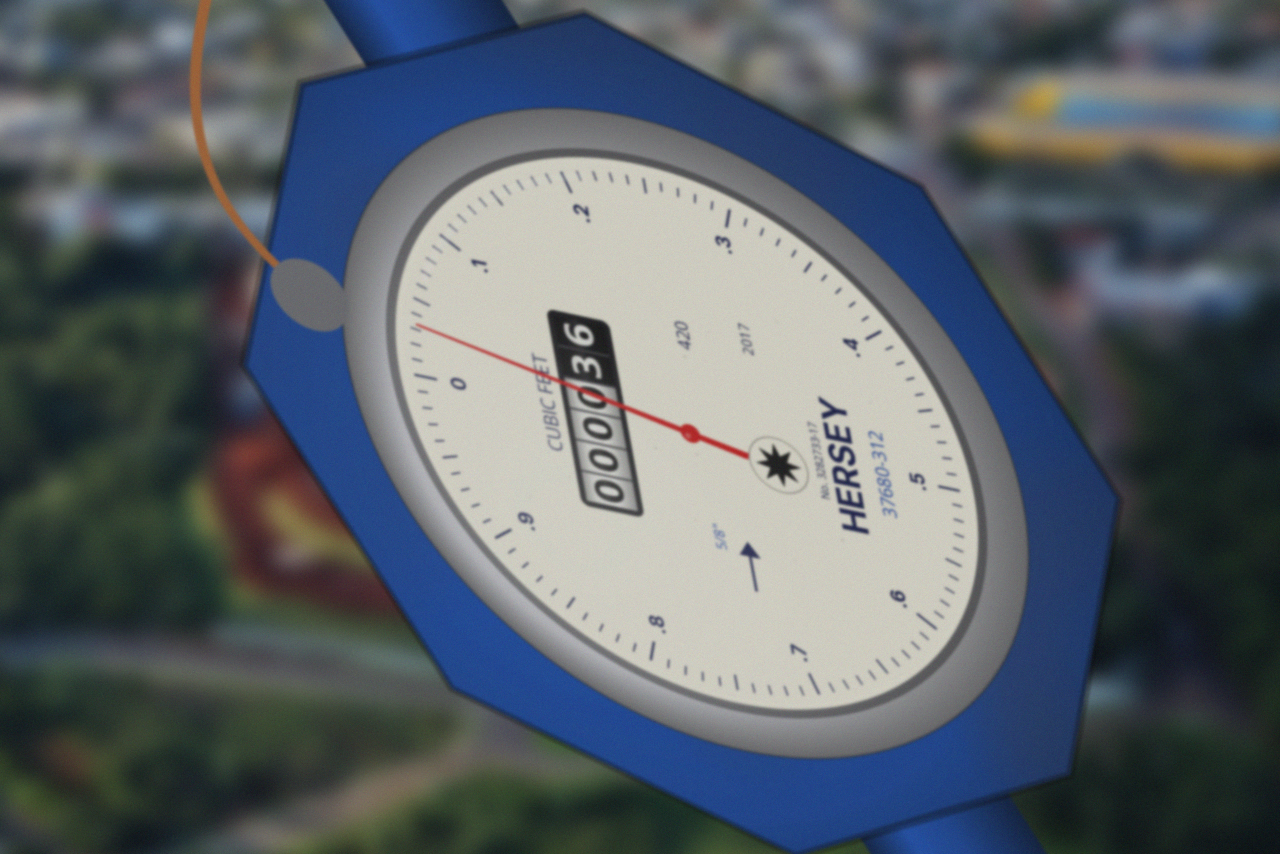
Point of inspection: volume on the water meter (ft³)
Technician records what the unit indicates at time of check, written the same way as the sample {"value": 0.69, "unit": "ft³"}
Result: {"value": 36.03, "unit": "ft³"}
